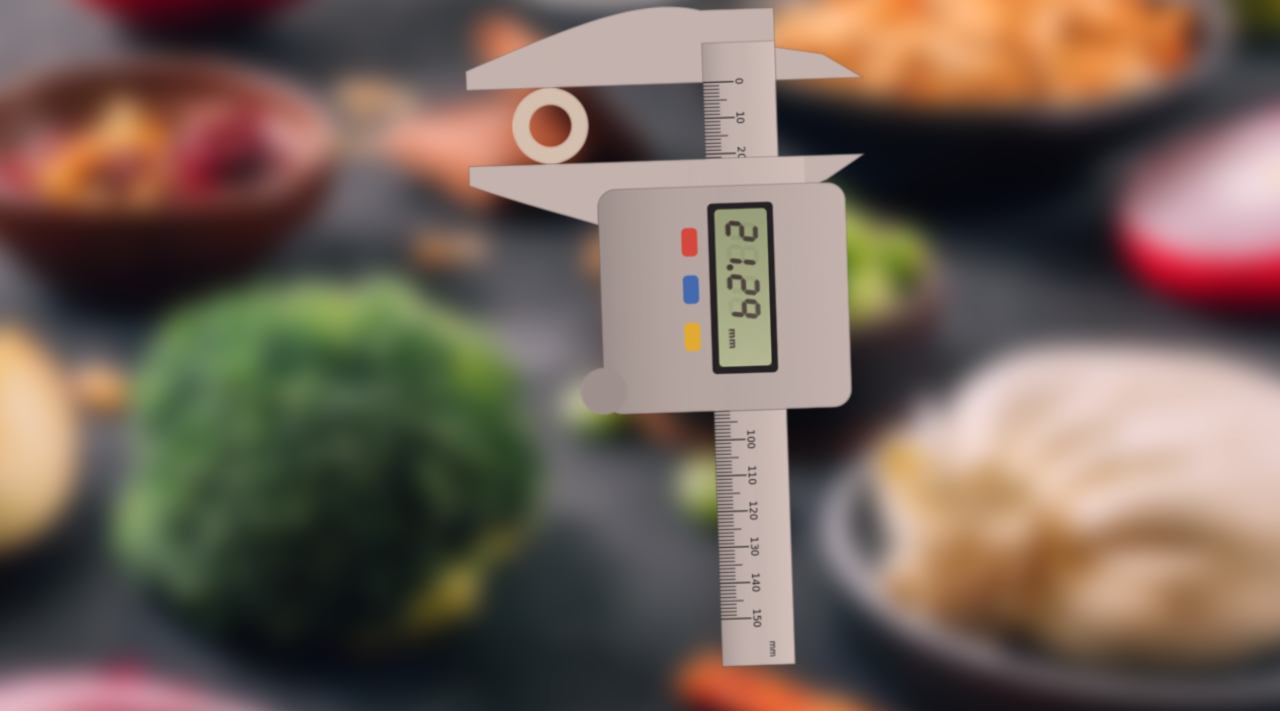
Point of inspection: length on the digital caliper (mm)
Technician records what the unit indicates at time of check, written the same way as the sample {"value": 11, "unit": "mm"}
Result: {"value": 21.29, "unit": "mm"}
